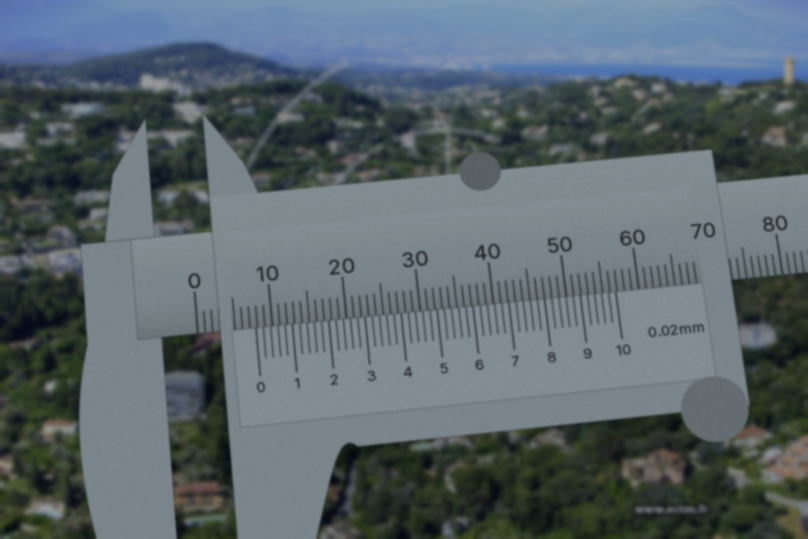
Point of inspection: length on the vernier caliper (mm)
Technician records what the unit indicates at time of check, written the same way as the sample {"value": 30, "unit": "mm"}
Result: {"value": 7.8, "unit": "mm"}
